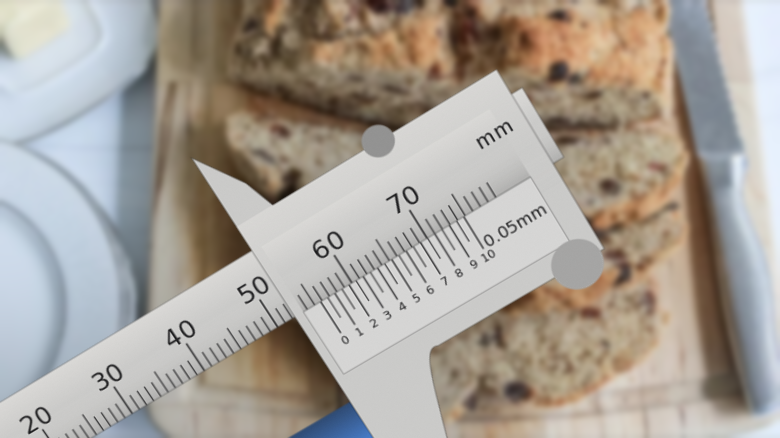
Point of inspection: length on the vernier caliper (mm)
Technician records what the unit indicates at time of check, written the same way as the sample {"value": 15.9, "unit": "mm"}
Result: {"value": 55.8, "unit": "mm"}
